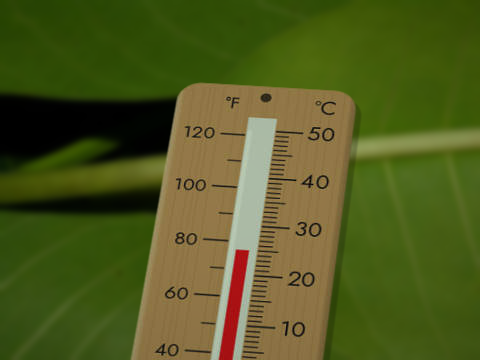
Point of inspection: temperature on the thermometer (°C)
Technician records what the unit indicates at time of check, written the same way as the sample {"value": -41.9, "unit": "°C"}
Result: {"value": 25, "unit": "°C"}
